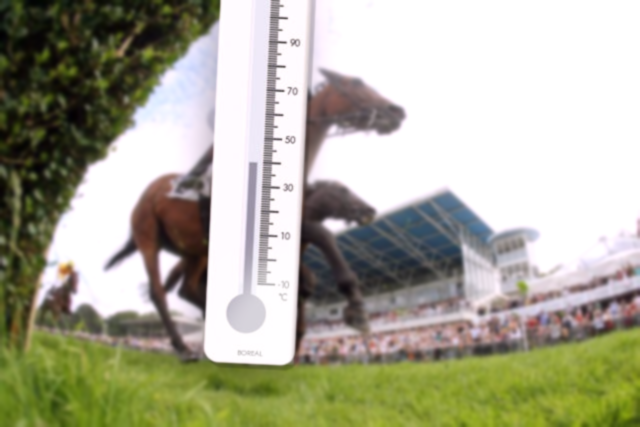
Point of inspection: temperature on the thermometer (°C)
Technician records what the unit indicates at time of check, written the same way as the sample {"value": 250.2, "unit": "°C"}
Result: {"value": 40, "unit": "°C"}
